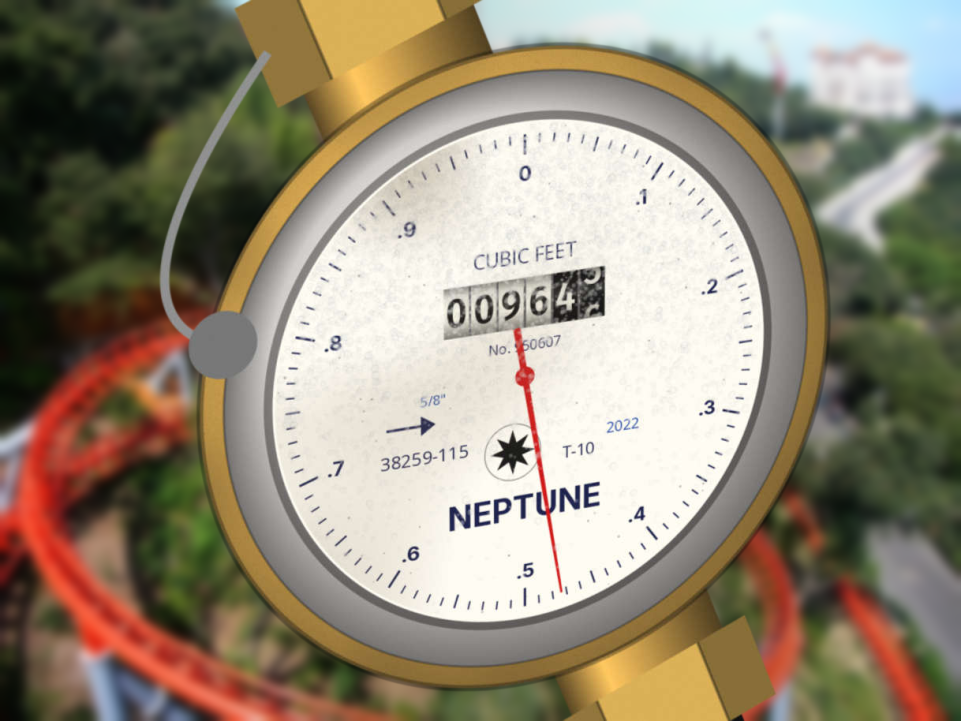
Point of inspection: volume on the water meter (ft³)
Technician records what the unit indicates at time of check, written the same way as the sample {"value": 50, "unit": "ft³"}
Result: {"value": 9645.47, "unit": "ft³"}
